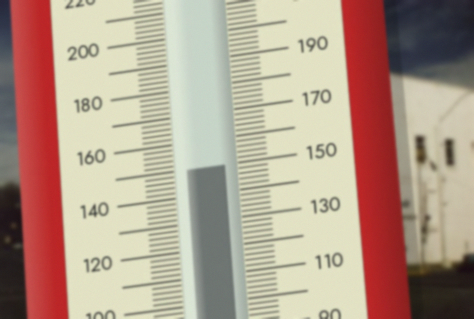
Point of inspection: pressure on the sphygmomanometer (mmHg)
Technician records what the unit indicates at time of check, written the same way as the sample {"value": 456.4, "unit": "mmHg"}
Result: {"value": 150, "unit": "mmHg"}
